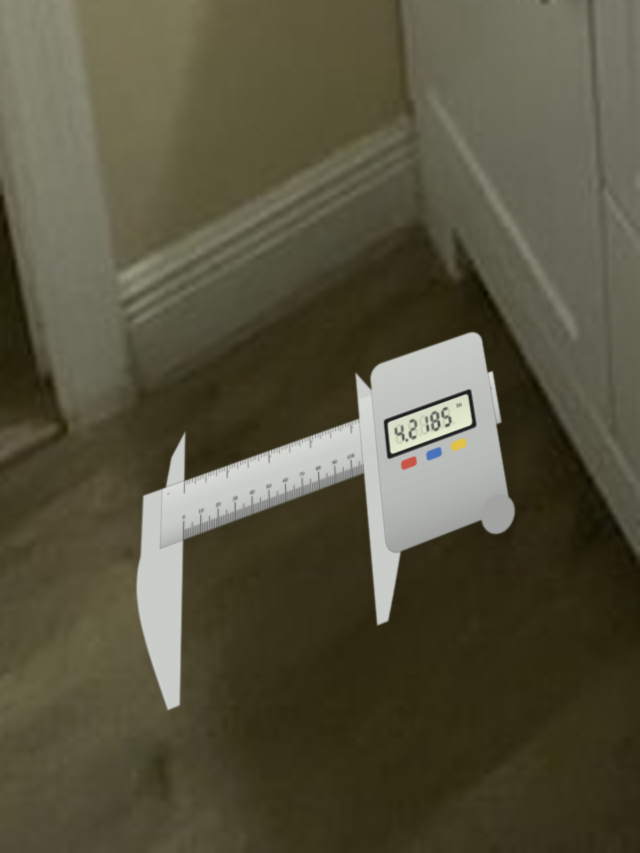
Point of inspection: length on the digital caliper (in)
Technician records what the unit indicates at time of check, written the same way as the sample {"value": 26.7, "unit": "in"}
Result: {"value": 4.2185, "unit": "in"}
